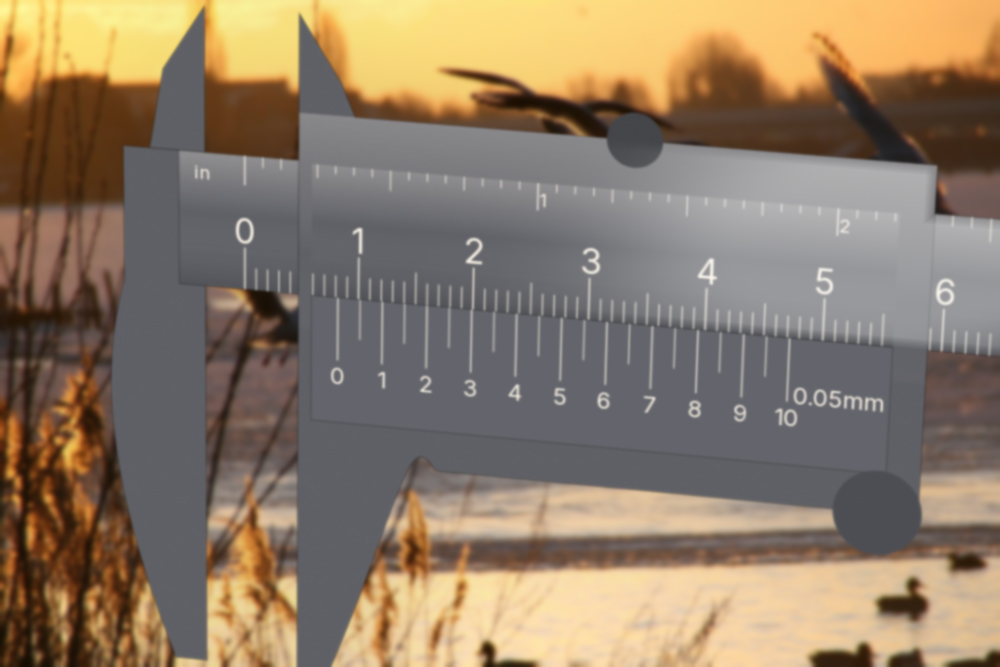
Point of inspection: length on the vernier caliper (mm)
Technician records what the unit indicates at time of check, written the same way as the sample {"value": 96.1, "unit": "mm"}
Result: {"value": 8.2, "unit": "mm"}
